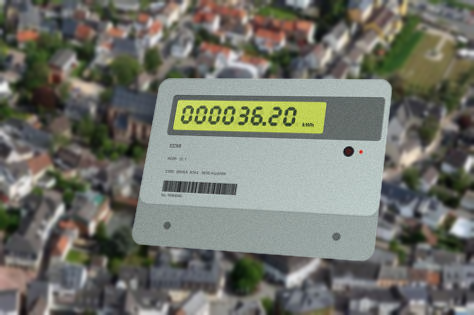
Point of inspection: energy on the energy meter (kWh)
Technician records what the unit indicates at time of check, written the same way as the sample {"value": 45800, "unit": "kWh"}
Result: {"value": 36.20, "unit": "kWh"}
